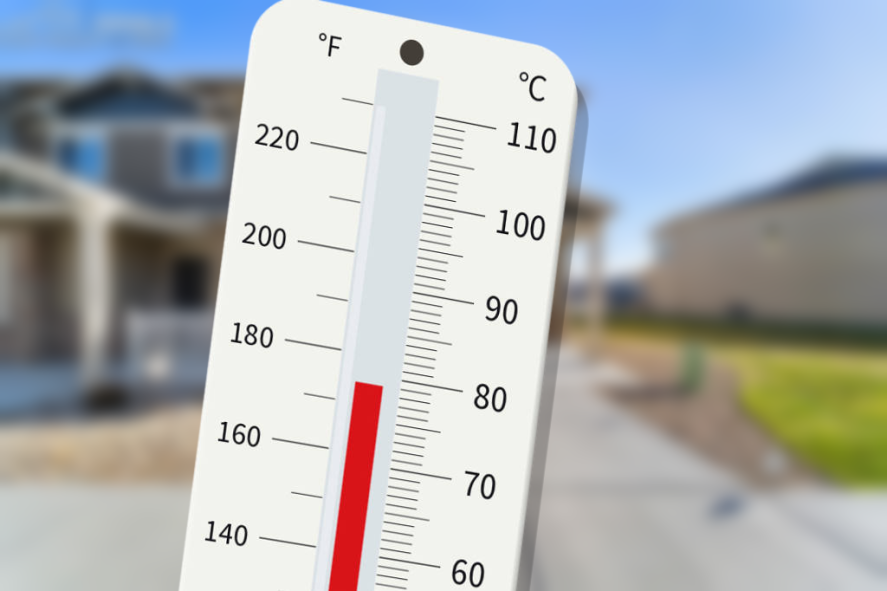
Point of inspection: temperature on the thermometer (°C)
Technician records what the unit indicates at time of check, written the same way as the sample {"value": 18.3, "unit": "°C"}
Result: {"value": 79, "unit": "°C"}
